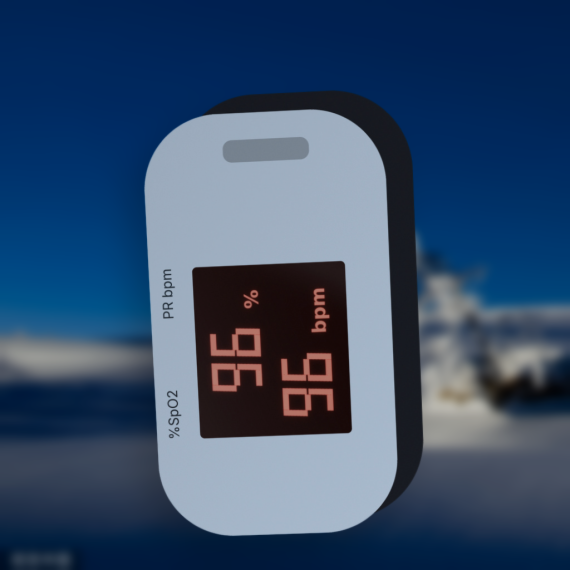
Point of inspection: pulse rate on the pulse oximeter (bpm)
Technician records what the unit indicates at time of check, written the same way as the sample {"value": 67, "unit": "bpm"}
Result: {"value": 96, "unit": "bpm"}
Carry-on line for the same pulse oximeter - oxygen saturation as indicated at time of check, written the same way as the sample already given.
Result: {"value": 96, "unit": "%"}
